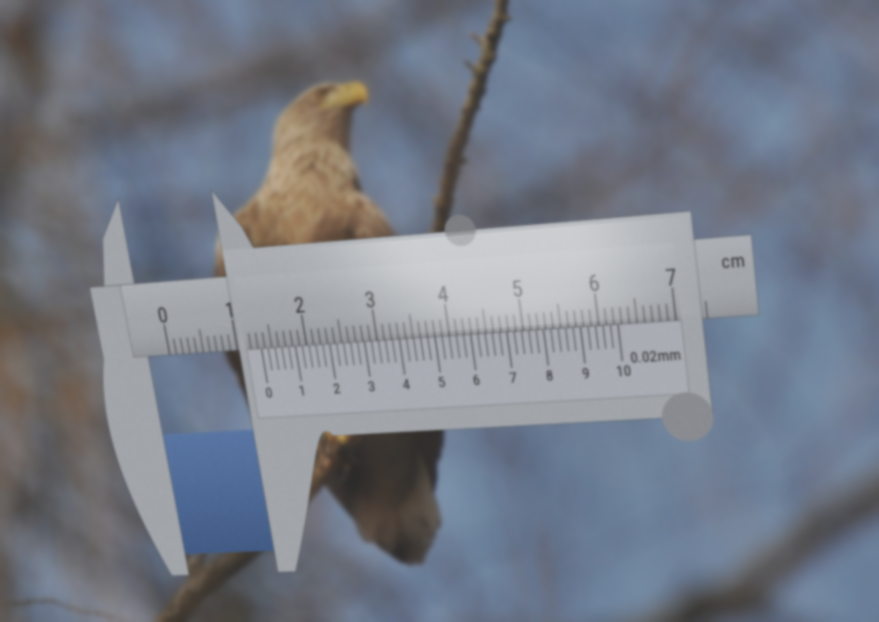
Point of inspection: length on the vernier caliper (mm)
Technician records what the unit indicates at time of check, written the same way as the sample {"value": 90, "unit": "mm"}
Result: {"value": 13.5, "unit": "mm"}
